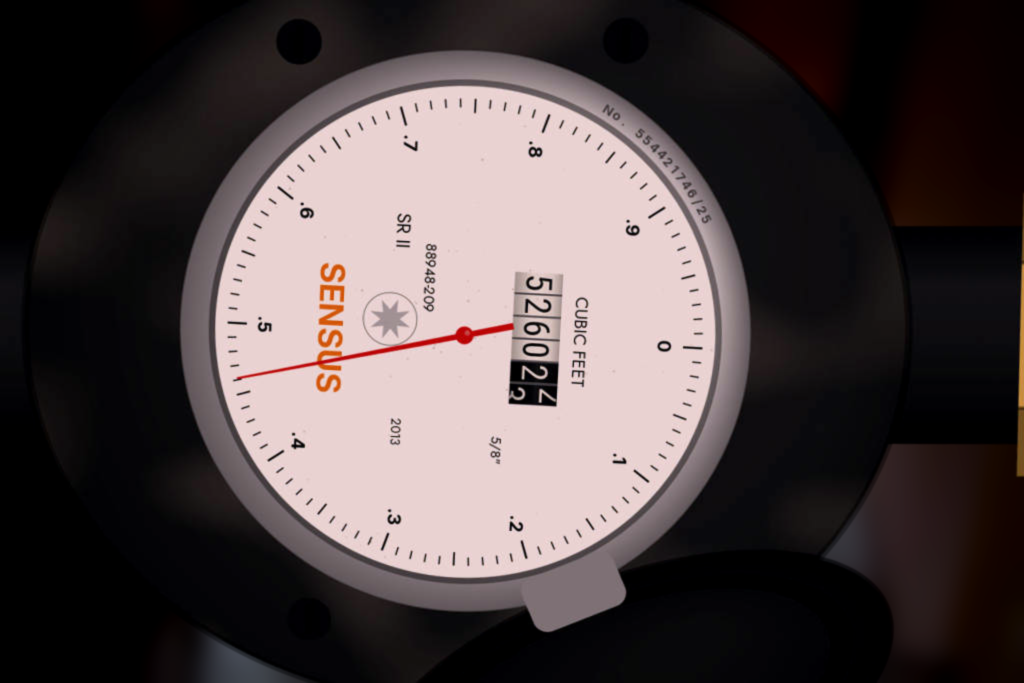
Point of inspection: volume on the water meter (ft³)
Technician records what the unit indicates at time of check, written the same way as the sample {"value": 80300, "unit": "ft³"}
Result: {"value": 526022.46, "unit": "ft³"}
